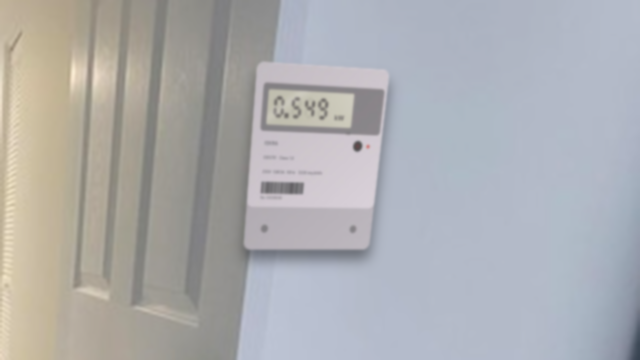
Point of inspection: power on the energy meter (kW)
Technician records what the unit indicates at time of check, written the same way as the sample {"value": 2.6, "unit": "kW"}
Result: {"value": 0.549, "unit": "kW"}
